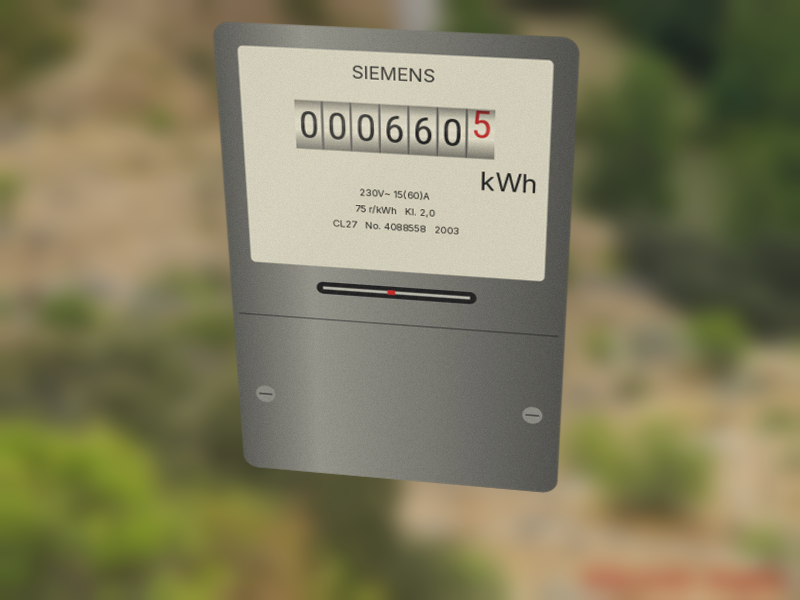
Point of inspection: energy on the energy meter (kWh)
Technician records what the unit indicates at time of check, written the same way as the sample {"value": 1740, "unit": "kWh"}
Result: {"value": 660.5, "unit": "kWh"}
